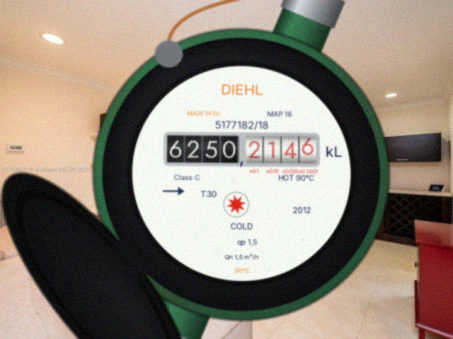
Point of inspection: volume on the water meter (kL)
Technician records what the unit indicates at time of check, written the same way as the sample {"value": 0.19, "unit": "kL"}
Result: {"value": 6250.2146, "unit": "kL"}
